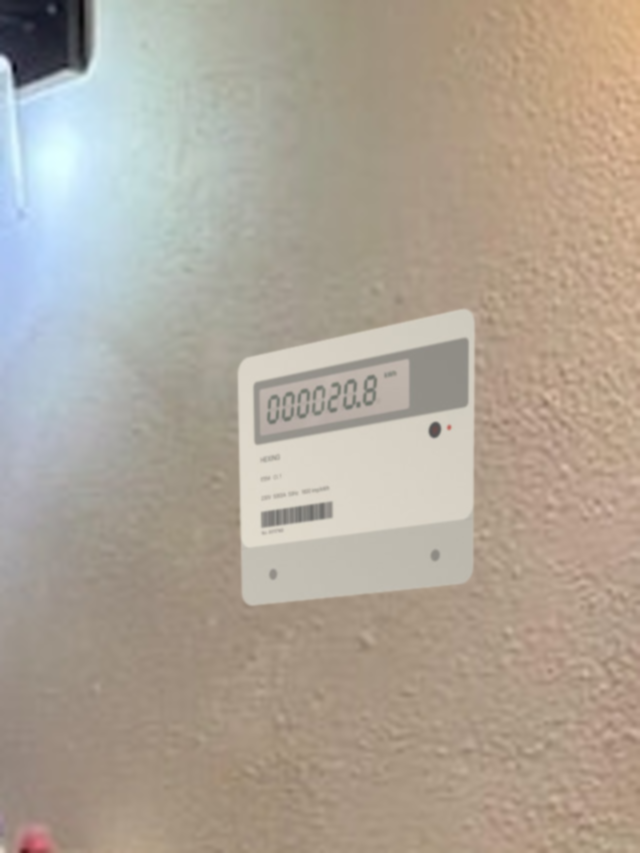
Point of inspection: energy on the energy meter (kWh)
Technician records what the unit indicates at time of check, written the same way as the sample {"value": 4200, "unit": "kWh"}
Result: {"value": 20.8, "unit": "kWh"}
